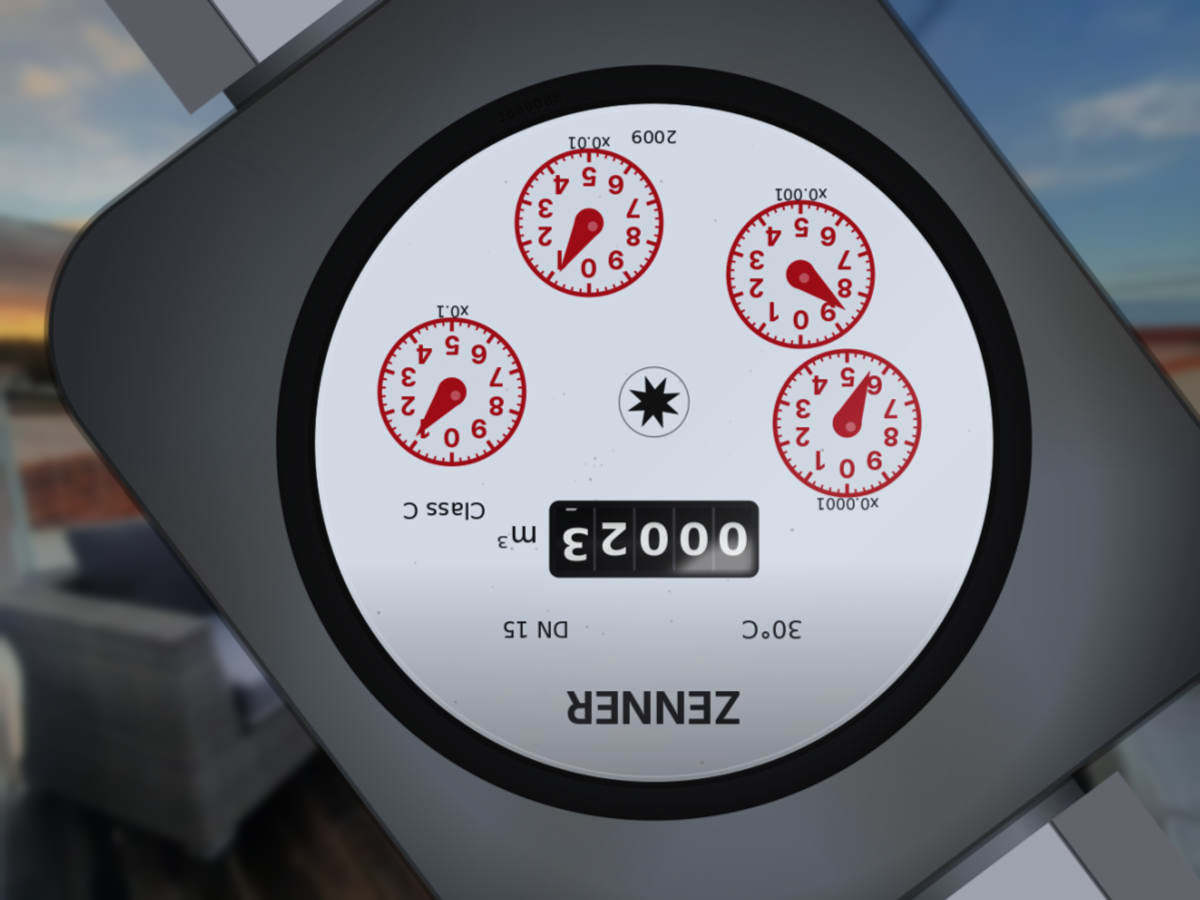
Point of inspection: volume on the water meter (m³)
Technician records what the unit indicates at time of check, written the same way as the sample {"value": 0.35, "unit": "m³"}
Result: {"value": 23.1085, "unit": "m³"}
